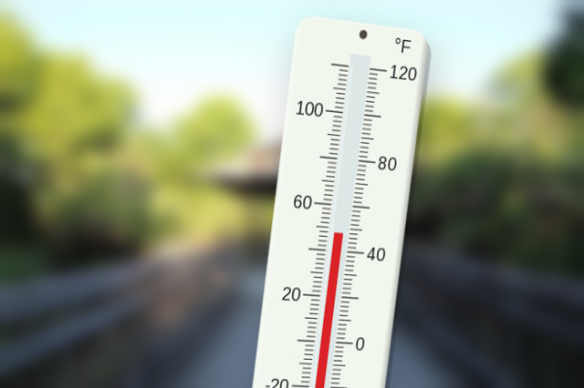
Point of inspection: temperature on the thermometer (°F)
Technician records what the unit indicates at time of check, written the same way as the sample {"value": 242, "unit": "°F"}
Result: {"value": 48, "unit": "°F"}
